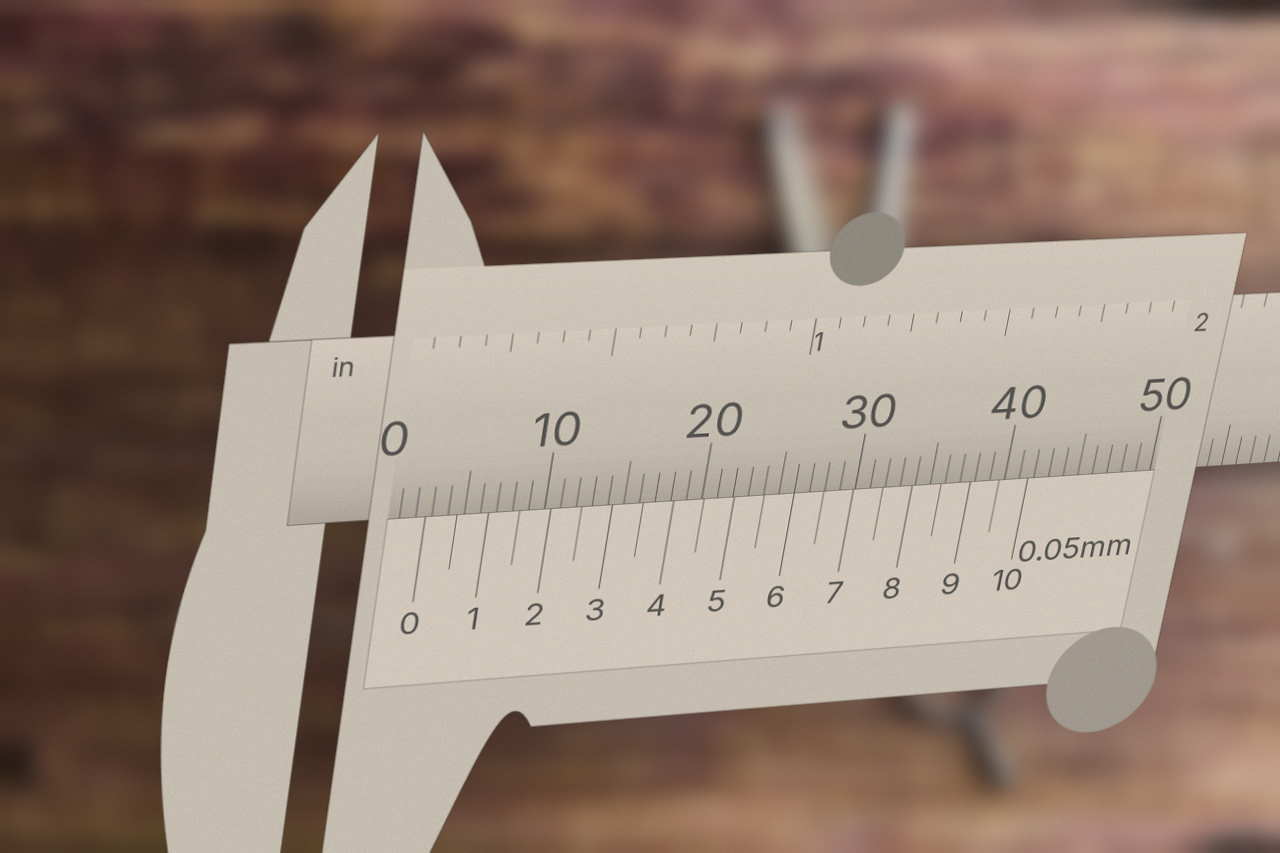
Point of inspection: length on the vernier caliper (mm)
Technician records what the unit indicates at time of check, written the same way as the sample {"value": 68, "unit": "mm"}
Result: {"value": 2.6, "unit": "mm"}
